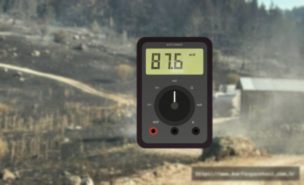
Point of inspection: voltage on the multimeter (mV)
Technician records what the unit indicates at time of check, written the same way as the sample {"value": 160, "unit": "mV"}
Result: {"value": 87.6, "unit": "mV"}
